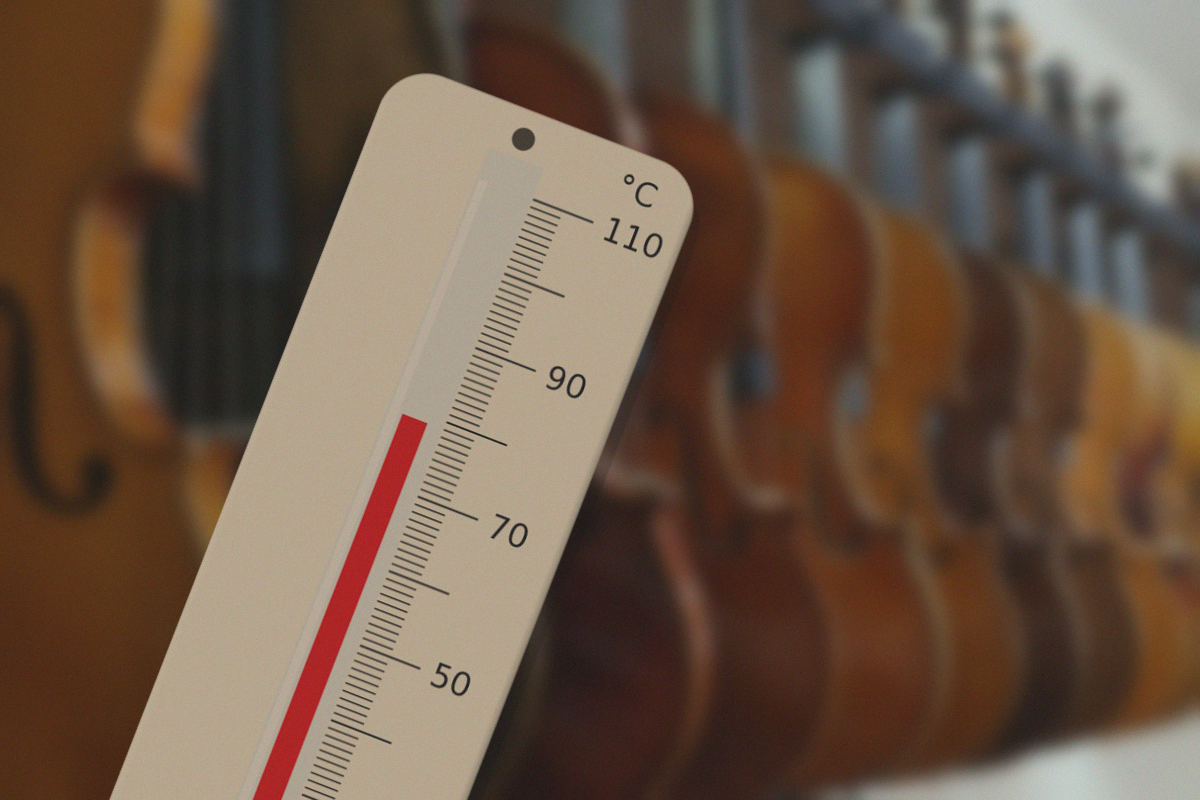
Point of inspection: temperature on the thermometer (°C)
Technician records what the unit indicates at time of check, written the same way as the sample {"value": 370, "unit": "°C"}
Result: {"value": 79, "unit": "°C"}
